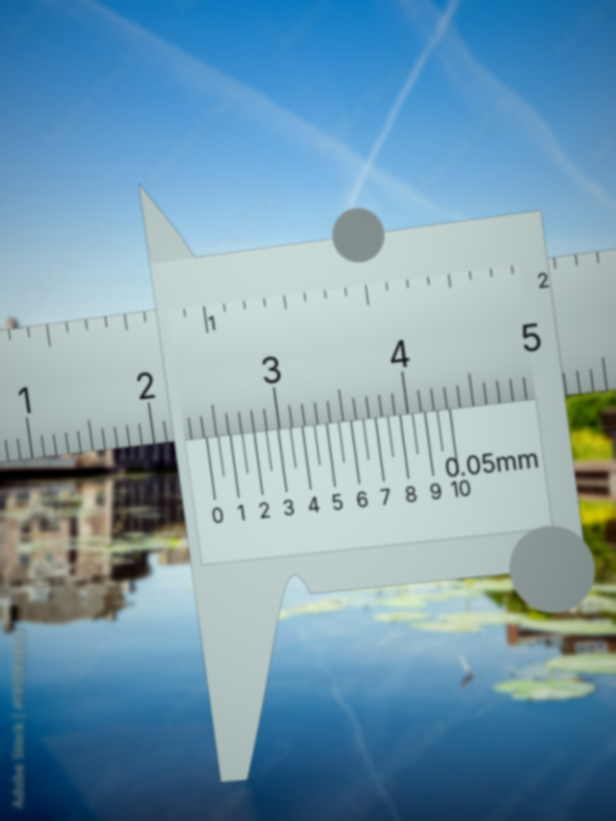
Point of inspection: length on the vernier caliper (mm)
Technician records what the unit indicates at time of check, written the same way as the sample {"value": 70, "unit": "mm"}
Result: {"value": 24.2, "unit": "mm"}
